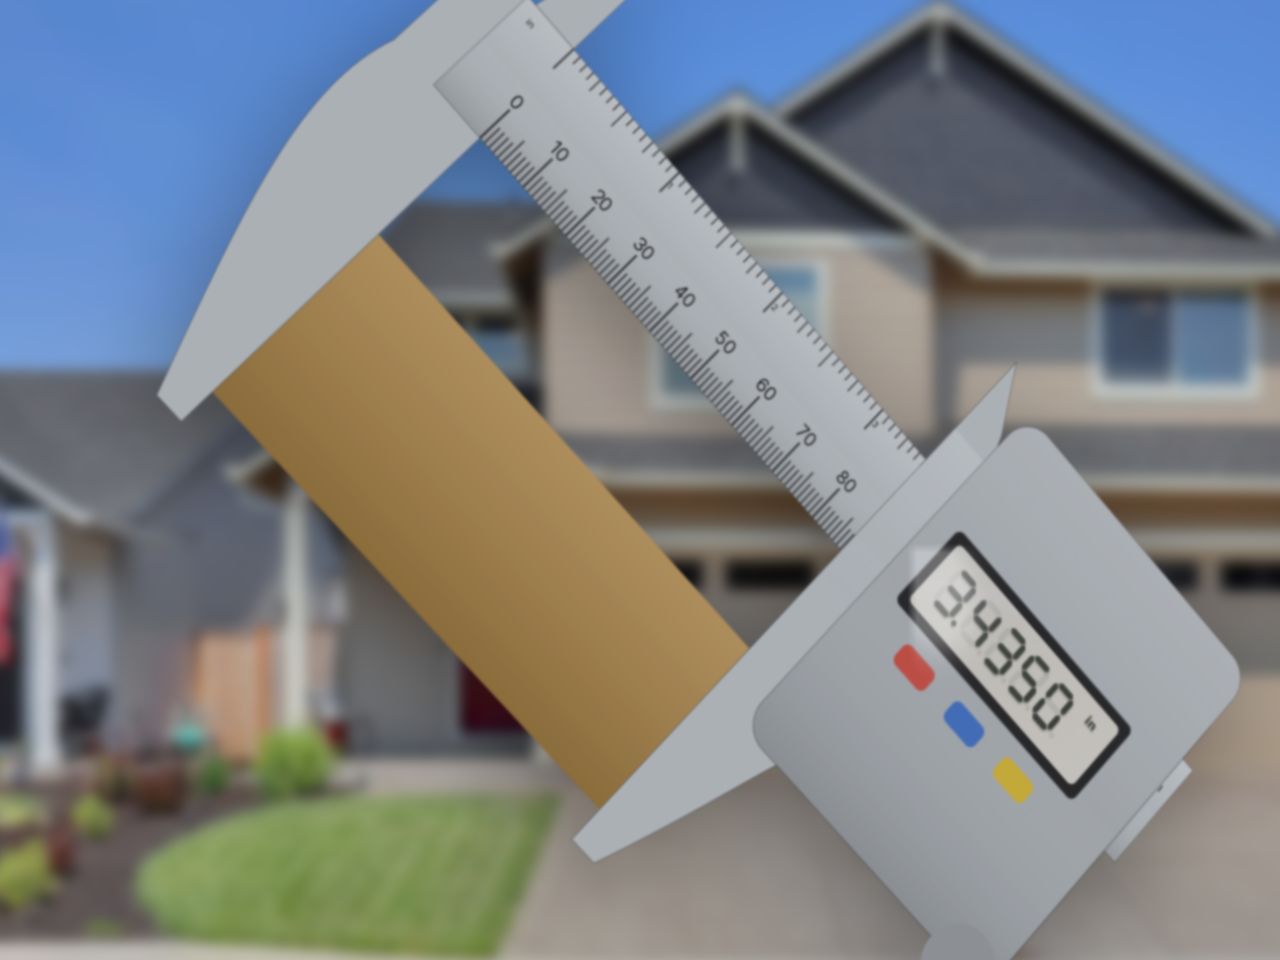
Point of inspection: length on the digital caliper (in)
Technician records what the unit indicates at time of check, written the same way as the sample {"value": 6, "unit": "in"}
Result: {"value": 3.4350, "unit": "in"}
